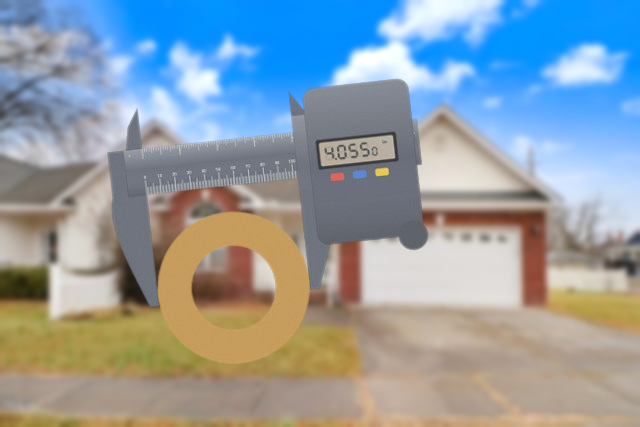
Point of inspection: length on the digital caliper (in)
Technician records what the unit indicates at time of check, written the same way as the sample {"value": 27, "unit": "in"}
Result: {"value": 4.0550, "unit": "in"}
